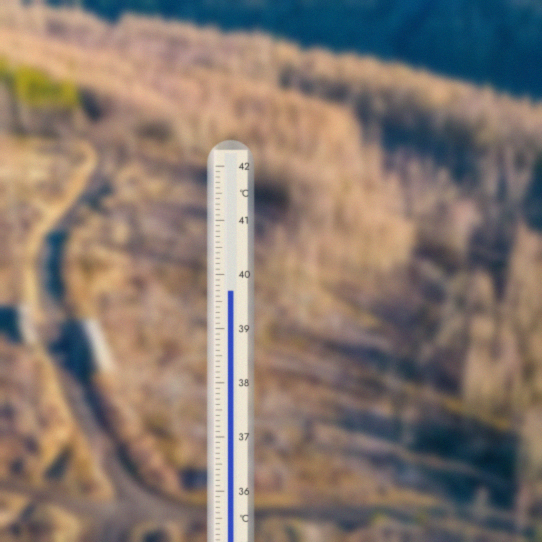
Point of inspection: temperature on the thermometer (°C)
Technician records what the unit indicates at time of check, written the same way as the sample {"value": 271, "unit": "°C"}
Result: {"value": 39.7, "unit": "°C"}
